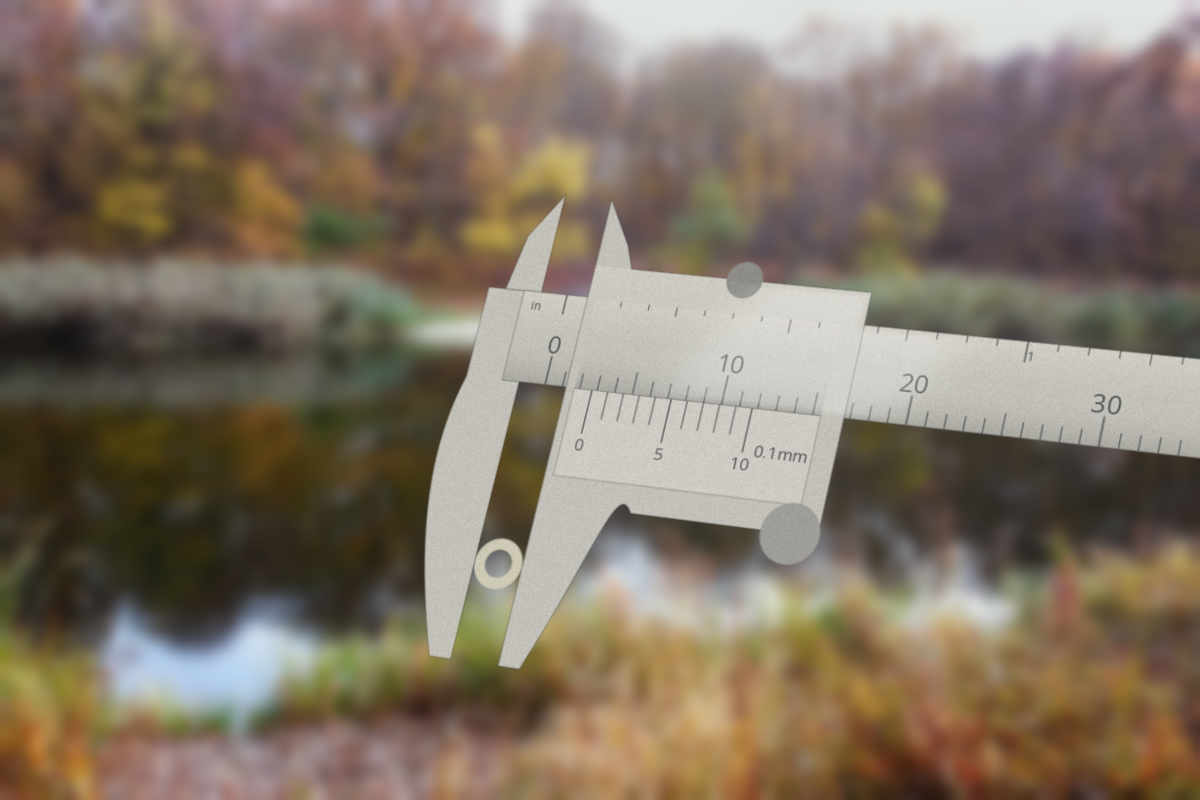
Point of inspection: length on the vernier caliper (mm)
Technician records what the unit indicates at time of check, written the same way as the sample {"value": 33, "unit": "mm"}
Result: {"value": 2.7, "unit": "mm"}
